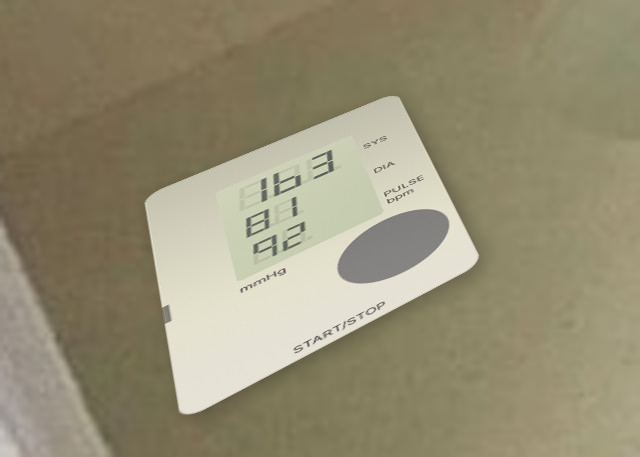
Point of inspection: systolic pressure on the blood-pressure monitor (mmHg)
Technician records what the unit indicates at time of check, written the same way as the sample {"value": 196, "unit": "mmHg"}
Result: {"value": 163, "unit": "mmHg"}
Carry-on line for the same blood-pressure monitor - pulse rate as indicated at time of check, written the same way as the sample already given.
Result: {"value": 92, "unit": "bpm"}
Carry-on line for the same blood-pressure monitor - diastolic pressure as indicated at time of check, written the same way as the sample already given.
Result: {"value": 81, "unit": "mmHg"}
